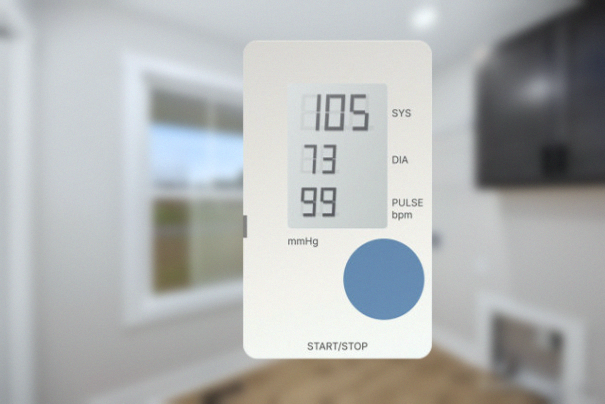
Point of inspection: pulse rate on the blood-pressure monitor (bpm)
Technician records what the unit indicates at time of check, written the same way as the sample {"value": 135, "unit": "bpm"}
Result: {"value": 99, "unit": "bpm"}
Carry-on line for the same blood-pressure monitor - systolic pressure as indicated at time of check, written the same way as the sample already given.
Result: {"value": 105, "unit": "mmHg"}
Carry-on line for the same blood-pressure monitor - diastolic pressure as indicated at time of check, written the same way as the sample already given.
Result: {"value": 73, "unit": "mmHg"}
